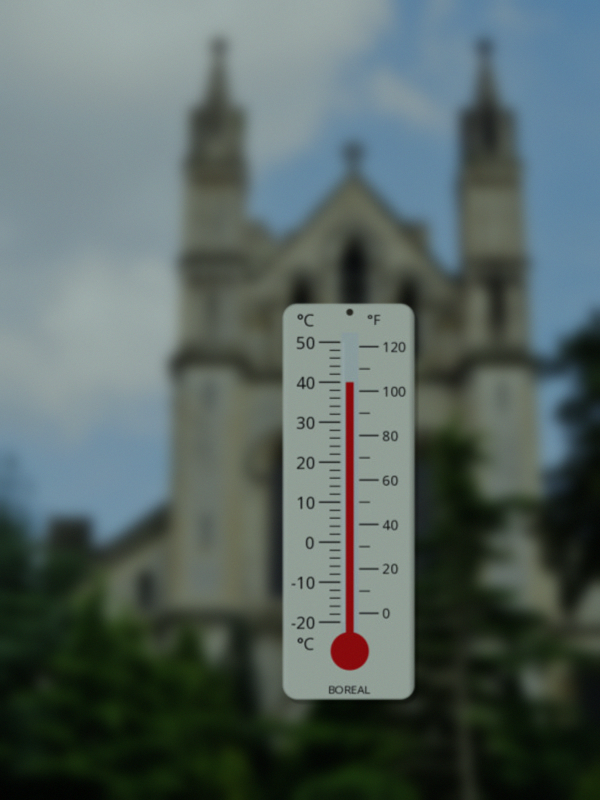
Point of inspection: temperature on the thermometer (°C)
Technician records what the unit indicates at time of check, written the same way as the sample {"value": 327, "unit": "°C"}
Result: {"value": 40, "unit": "°C"}
